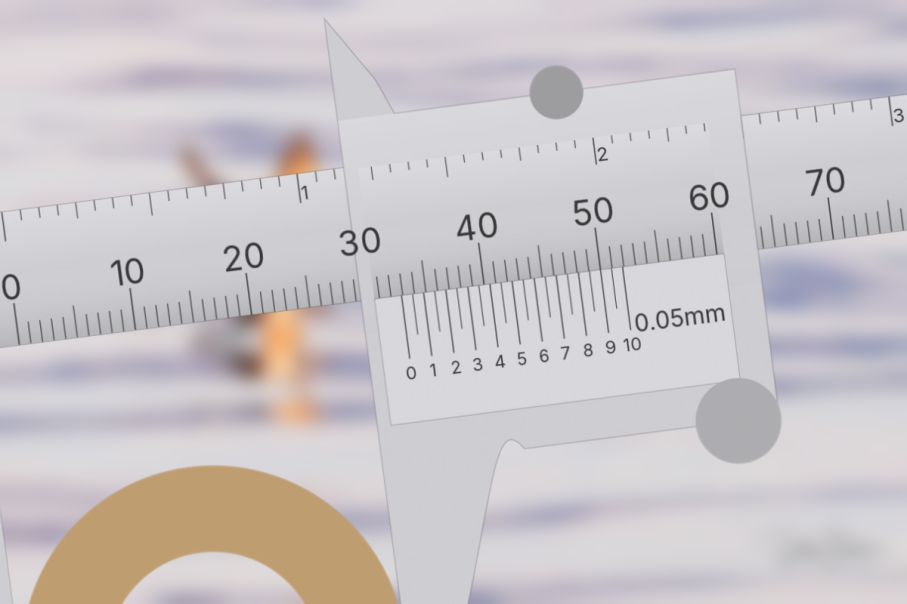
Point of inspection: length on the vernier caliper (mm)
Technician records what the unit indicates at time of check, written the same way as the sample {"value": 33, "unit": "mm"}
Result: {"value": 32.9, "unit": "mm"}
